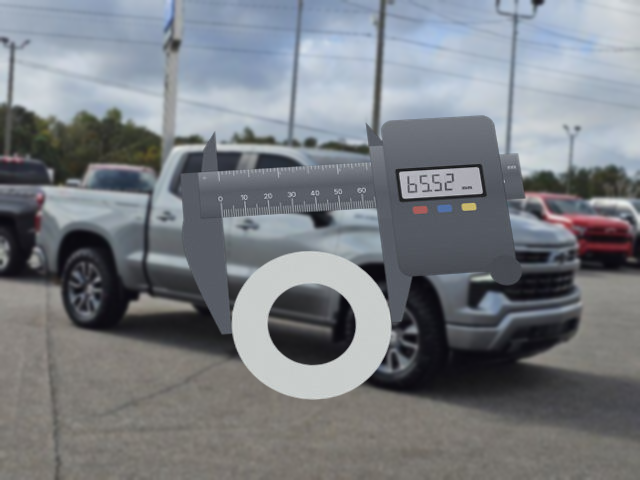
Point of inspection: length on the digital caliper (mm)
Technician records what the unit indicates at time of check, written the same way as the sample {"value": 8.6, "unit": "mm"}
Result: {"value": 65.52, "unit": "mm"}
